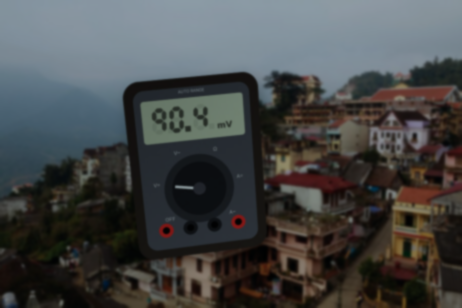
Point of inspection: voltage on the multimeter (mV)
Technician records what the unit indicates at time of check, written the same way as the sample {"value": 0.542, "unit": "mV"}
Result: {"value": 90.4, "unit": "mV"}
